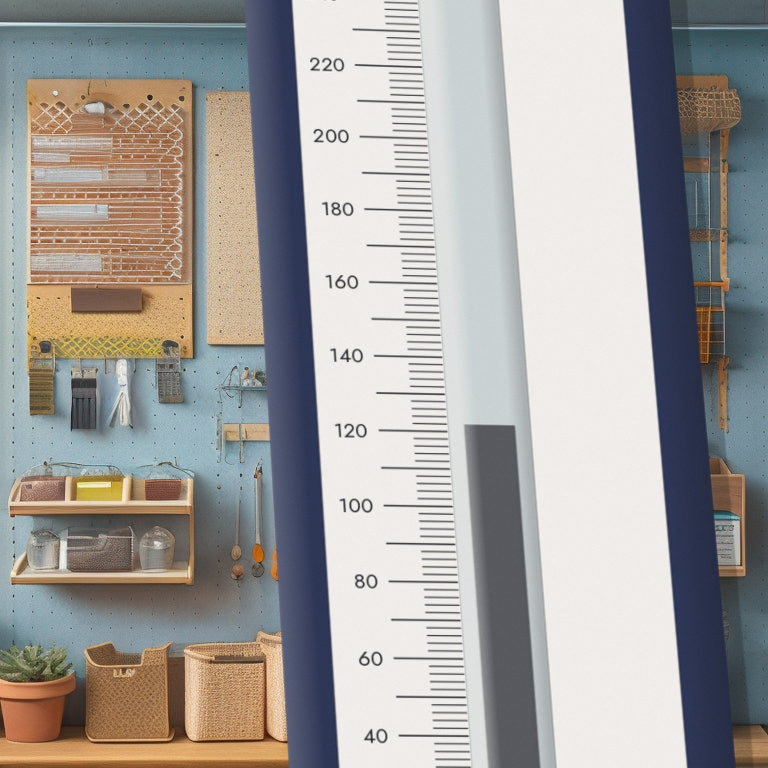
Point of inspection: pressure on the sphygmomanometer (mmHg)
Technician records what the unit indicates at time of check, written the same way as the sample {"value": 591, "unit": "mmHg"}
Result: {"value": 122, "unit": "mmHg"}
